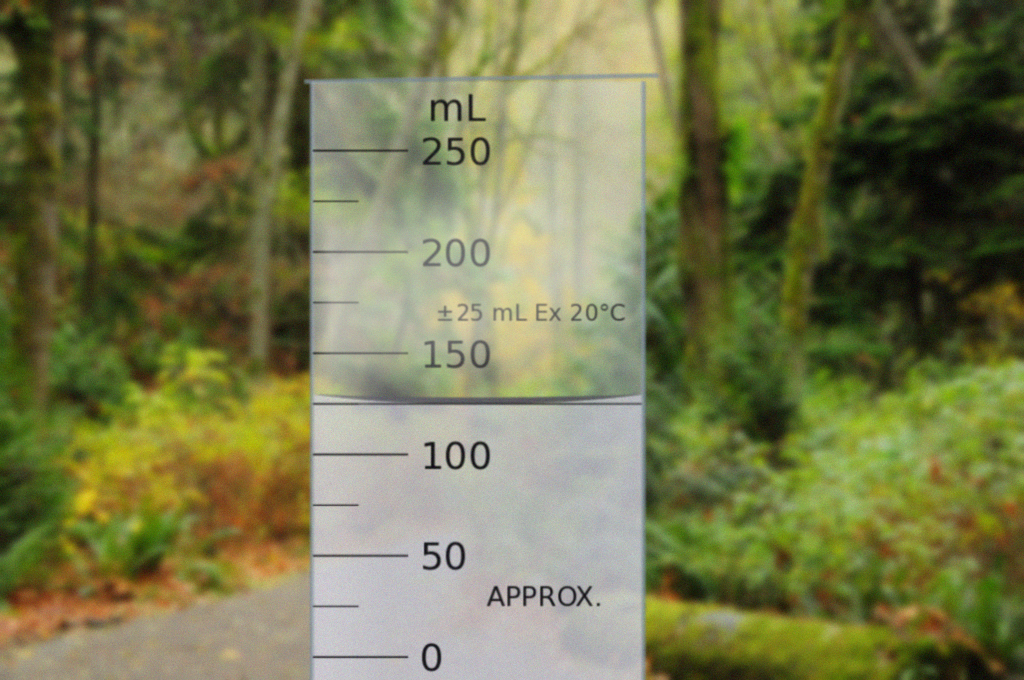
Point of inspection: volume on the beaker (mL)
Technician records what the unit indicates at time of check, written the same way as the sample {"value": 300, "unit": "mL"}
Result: {"value": 125, "unit": "mL"}
